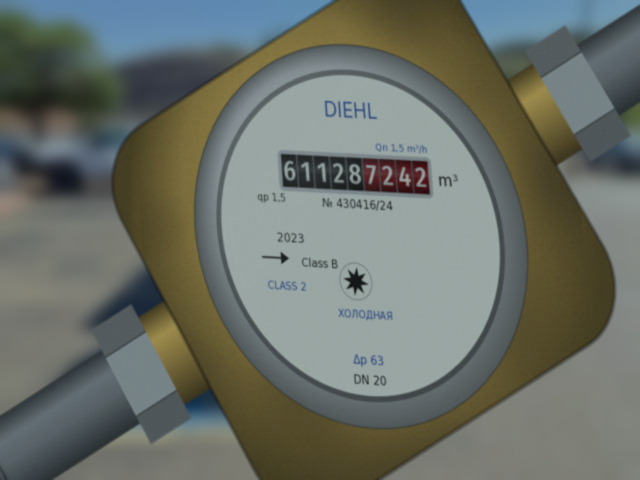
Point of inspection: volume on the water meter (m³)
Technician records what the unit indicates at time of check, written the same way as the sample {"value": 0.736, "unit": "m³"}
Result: {"value": 61128.7242, "unit": "m³"}
